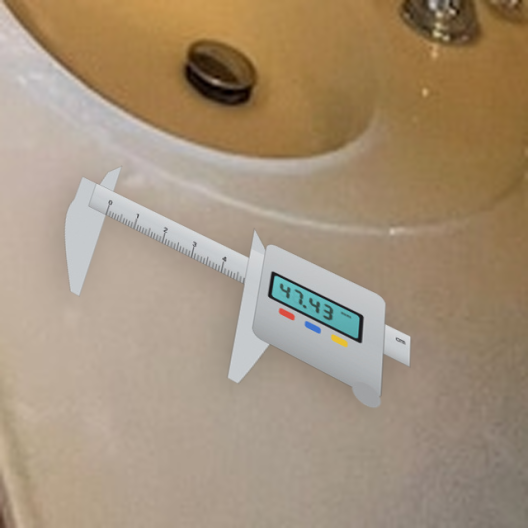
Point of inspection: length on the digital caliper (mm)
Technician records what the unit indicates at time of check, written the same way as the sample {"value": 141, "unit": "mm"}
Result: {"value": 47.43, "unit": "mm"}
